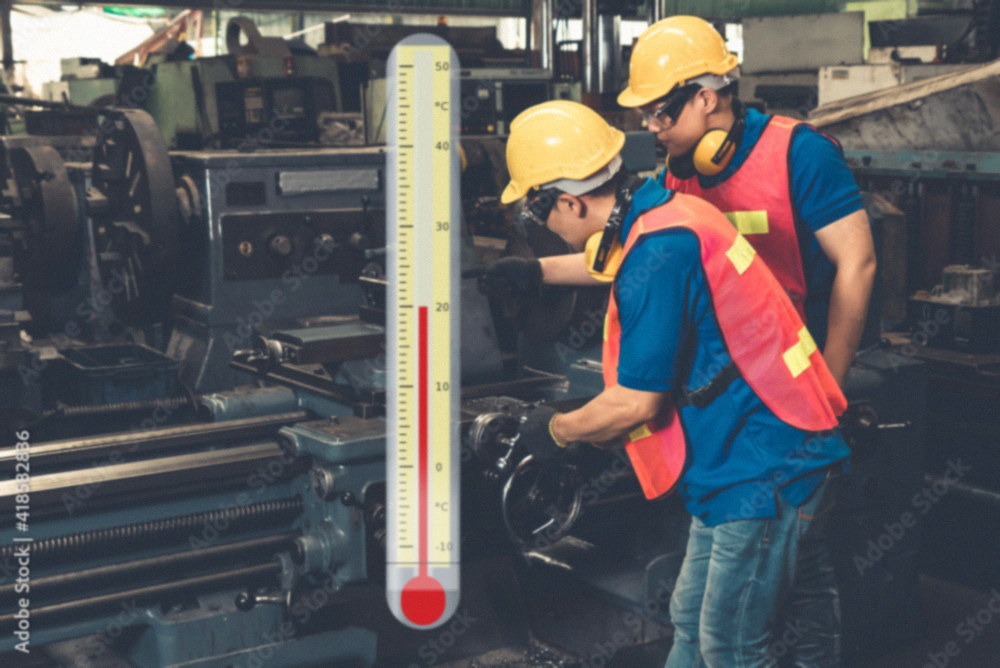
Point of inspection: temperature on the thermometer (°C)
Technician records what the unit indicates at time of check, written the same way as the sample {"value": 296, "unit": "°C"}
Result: {"value": 20, "unit": "°C"}
